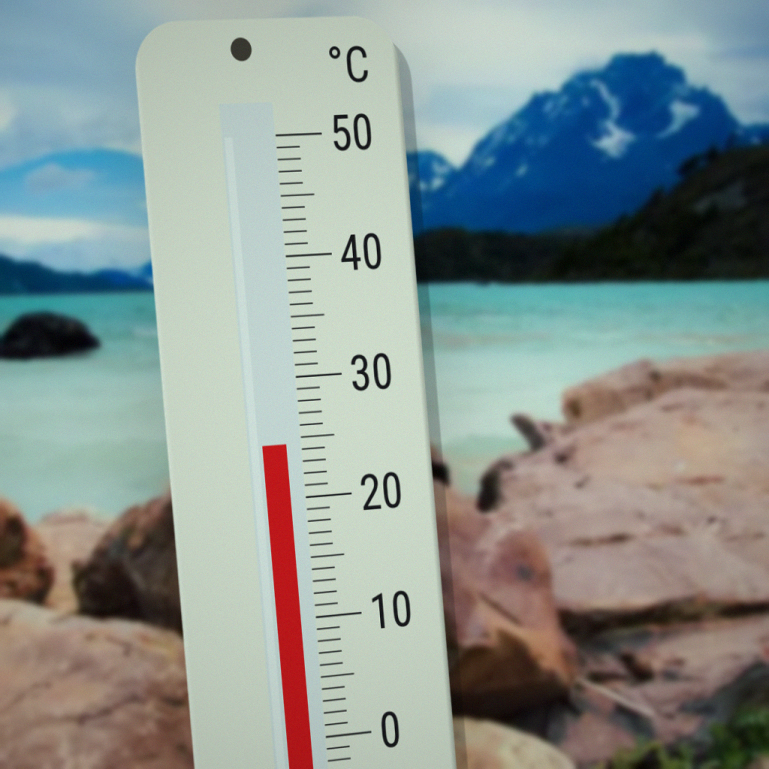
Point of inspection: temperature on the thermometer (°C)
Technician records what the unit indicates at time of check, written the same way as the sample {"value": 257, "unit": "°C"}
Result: {"value": 24.5, "unit": "°C"}
